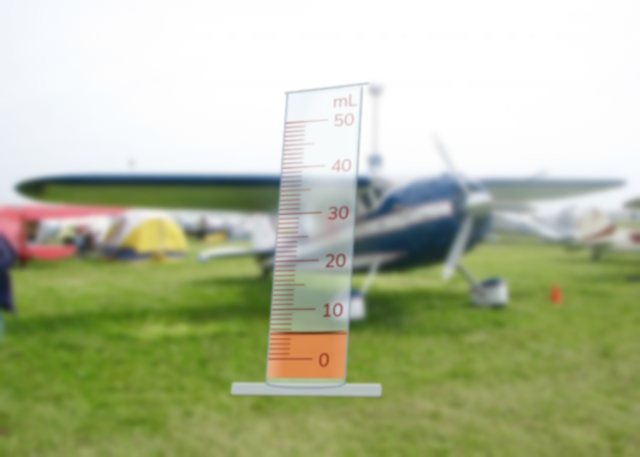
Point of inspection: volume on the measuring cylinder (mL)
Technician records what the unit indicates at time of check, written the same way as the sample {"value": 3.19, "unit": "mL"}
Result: {"value": 5, "unit": "mL"}
